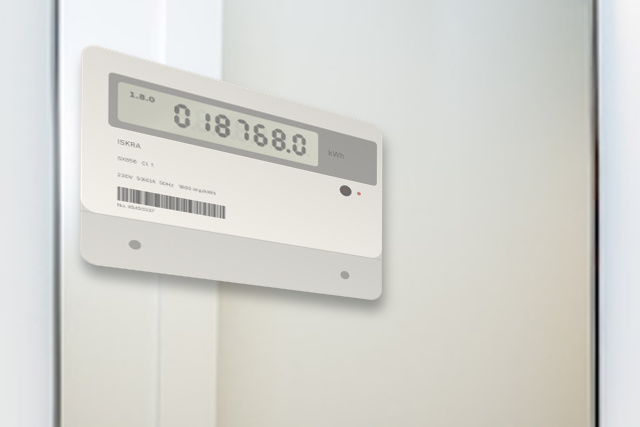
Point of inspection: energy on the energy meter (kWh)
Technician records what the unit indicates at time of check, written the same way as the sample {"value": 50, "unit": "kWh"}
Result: {"value": 18768.0, "unit": "kWh"}
